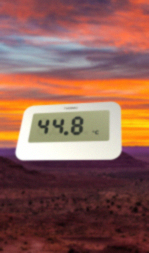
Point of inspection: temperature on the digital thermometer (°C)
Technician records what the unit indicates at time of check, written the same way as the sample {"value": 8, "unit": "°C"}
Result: {"value": 44.8, "unit": "°C"}
